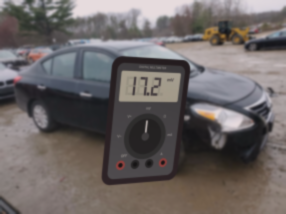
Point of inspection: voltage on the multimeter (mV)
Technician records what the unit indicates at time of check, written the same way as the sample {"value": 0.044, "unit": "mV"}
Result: {"value": 17.2, "unit": "mV"}
